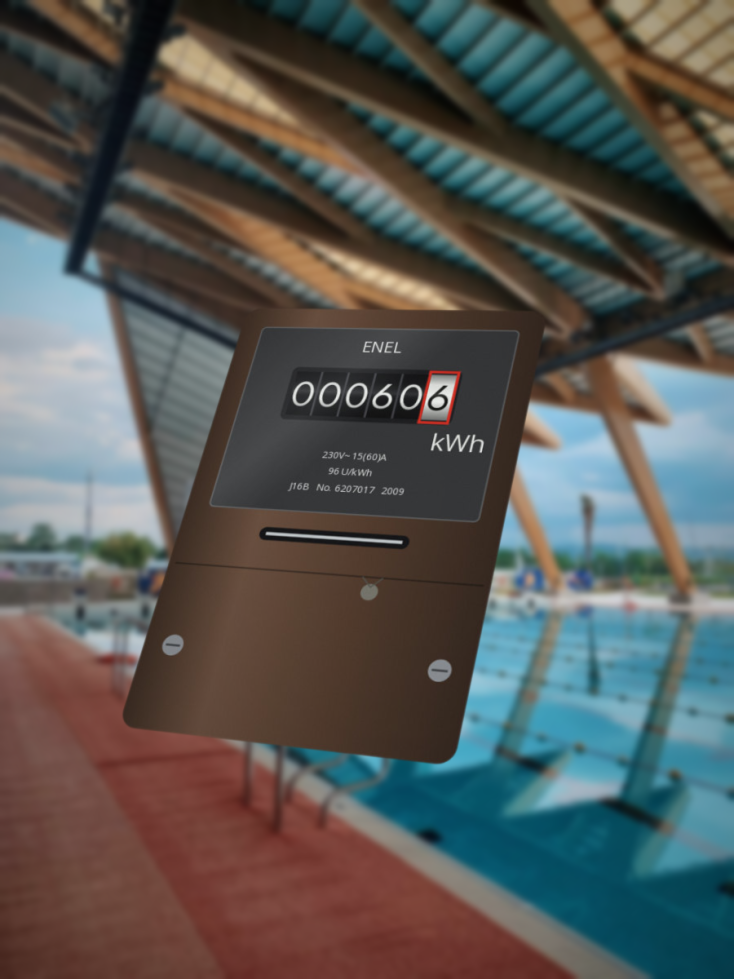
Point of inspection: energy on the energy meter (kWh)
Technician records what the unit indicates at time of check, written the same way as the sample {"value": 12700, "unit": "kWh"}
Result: {"value": 60.6, "unit": "kWh"}
